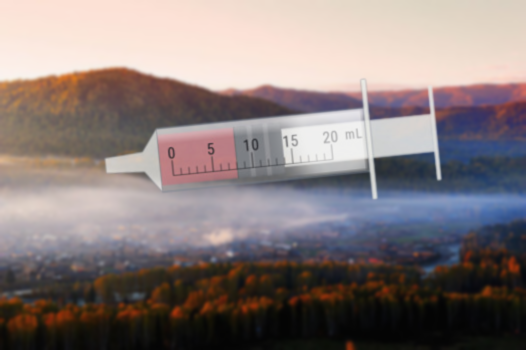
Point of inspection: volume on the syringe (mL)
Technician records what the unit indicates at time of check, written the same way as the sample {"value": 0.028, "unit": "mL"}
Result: {"value": 8, "unit": "mL"}
